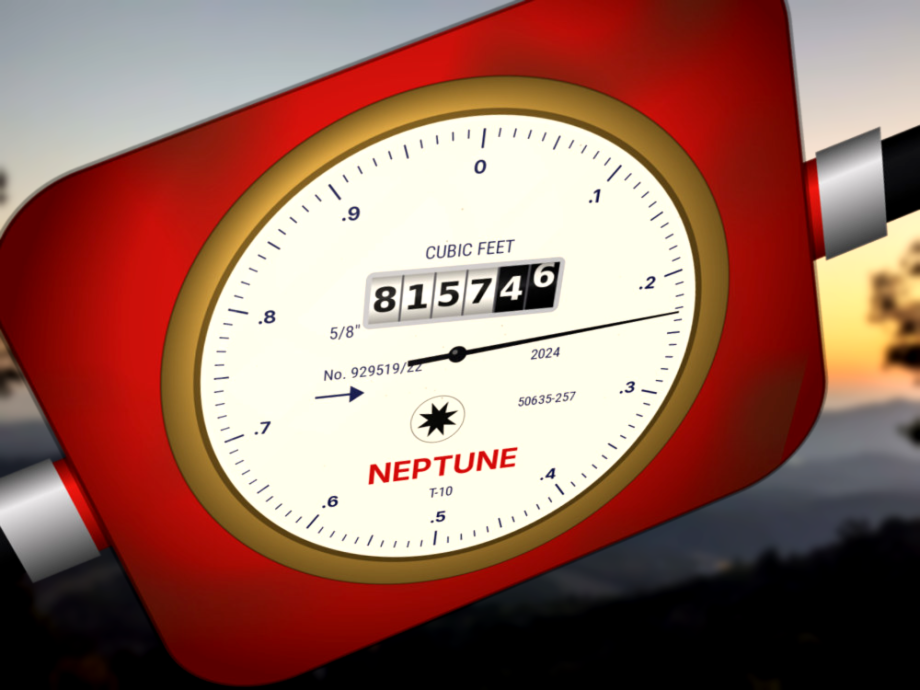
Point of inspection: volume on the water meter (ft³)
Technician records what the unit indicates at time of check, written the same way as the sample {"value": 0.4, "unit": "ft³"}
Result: {"value": 815746.23, "unit": "ft³"}
